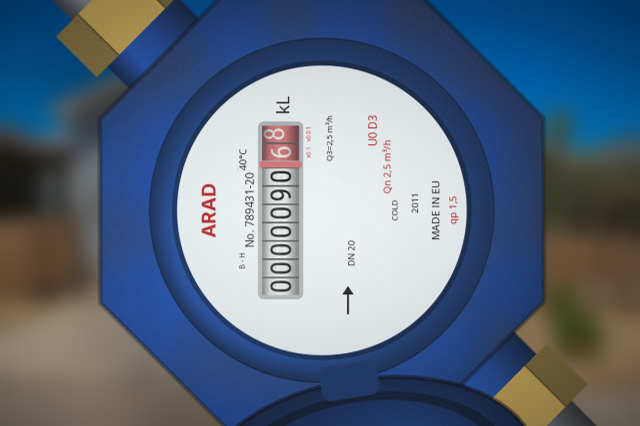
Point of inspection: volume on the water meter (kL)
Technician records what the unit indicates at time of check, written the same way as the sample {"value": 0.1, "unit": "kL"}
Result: {"value": 90.68, "unit": "kL"}
